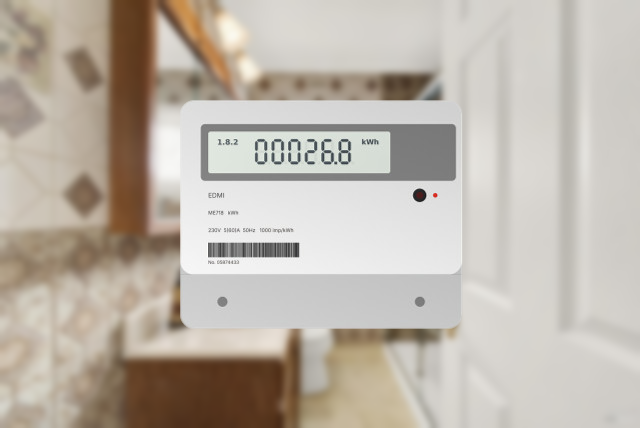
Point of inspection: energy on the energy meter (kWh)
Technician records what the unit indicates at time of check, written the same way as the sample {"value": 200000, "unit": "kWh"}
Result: {"value": 26.8, "unit": "kWh"}
